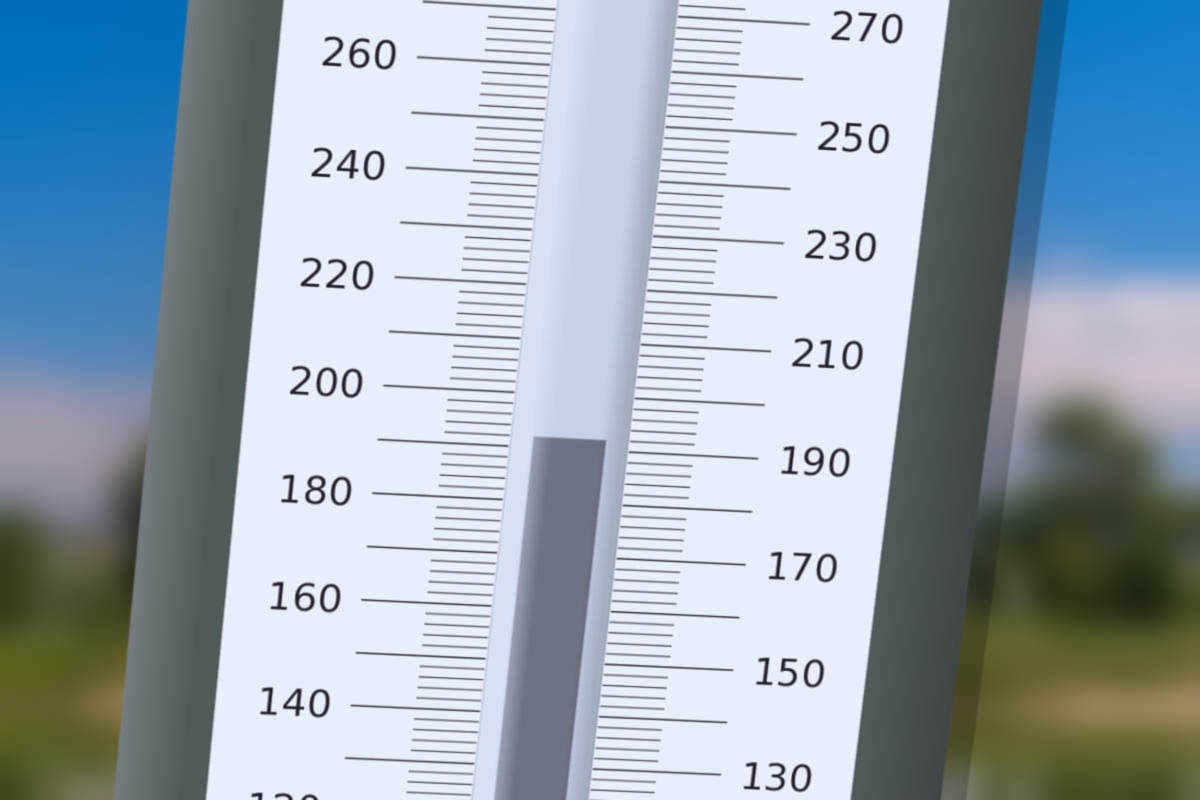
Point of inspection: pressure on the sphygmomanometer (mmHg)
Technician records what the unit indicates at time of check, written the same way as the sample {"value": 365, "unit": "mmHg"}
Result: {"value": 192, "unit": "mmHg"}
